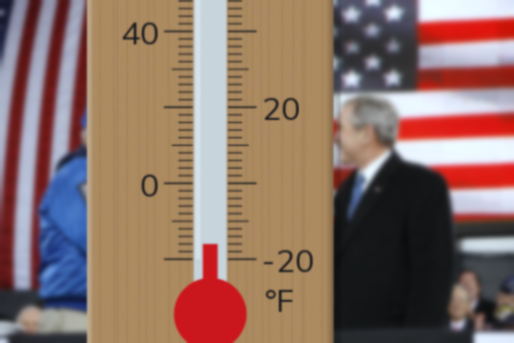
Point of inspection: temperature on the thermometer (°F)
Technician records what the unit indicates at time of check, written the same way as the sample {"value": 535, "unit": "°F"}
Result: {"value": -16, "unit": "°F"}
